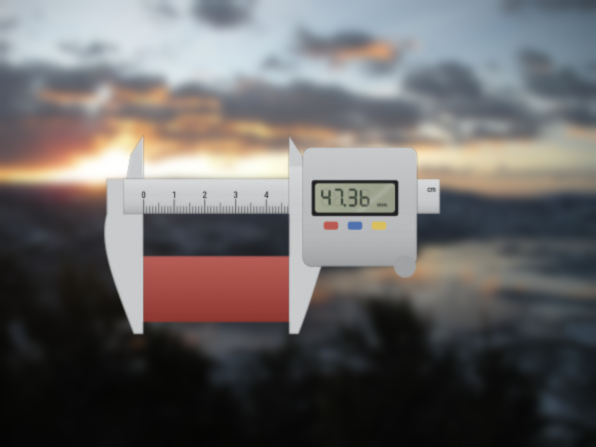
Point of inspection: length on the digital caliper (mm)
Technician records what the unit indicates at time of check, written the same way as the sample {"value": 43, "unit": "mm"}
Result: {"value": 47.36, "unit": "mm"}
